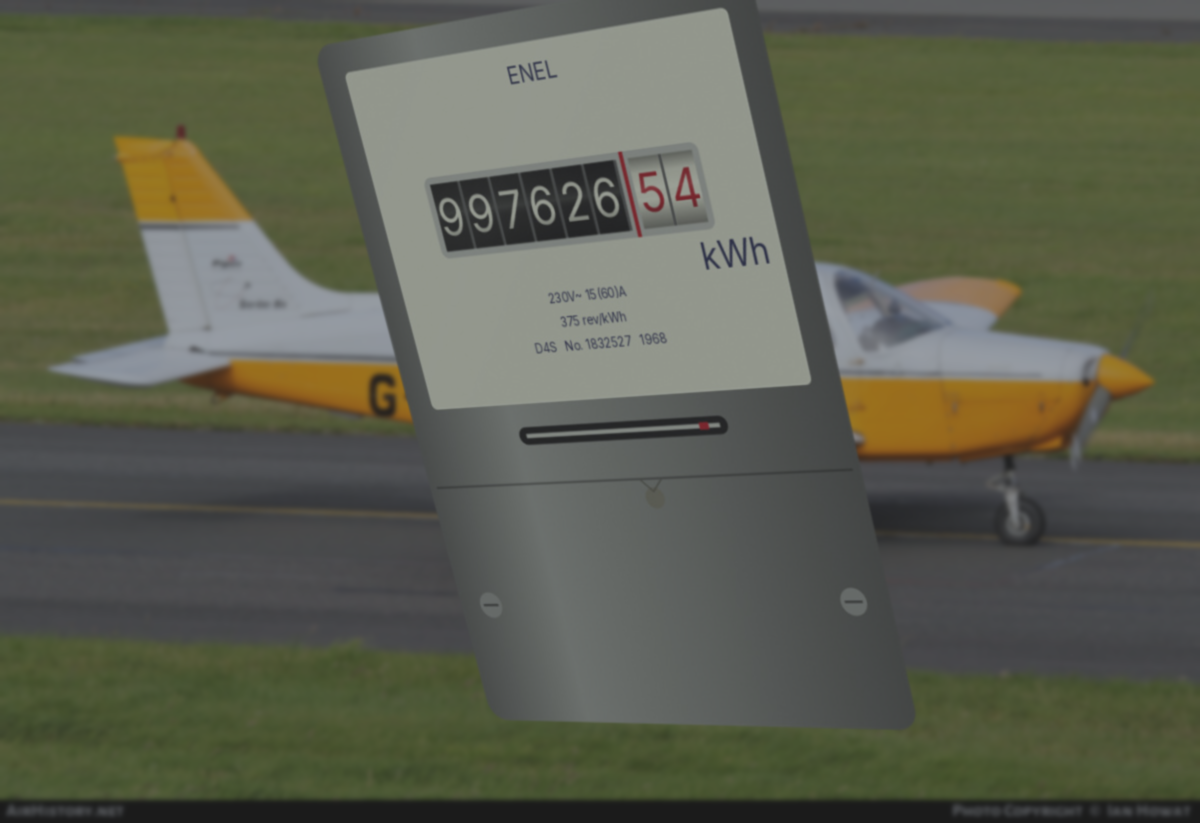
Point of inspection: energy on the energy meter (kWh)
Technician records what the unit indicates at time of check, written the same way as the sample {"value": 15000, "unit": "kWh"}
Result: {"value": 997626.54, "unit": "kWh"}
